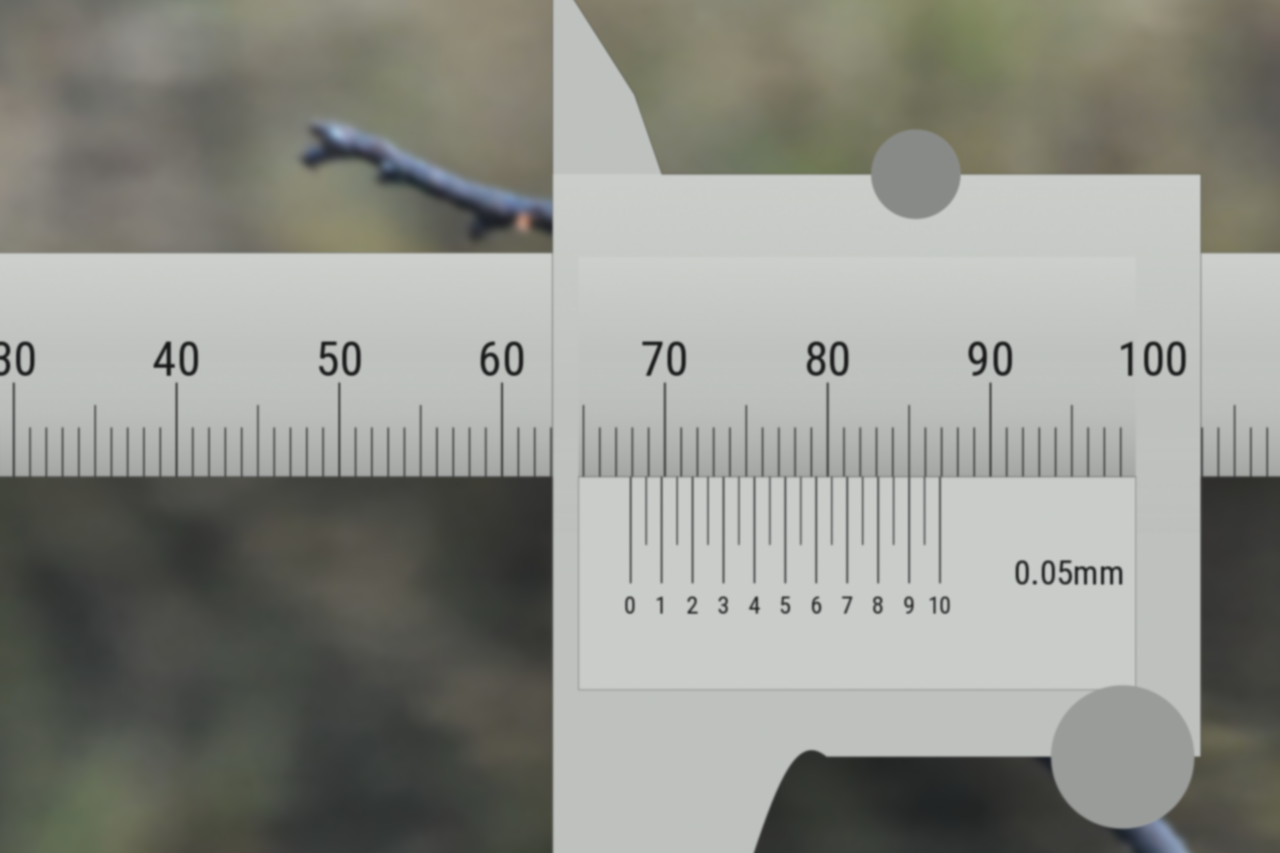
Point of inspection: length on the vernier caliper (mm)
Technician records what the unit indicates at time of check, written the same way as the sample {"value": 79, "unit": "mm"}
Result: {"value": 67.9, "unit": "mm"}
